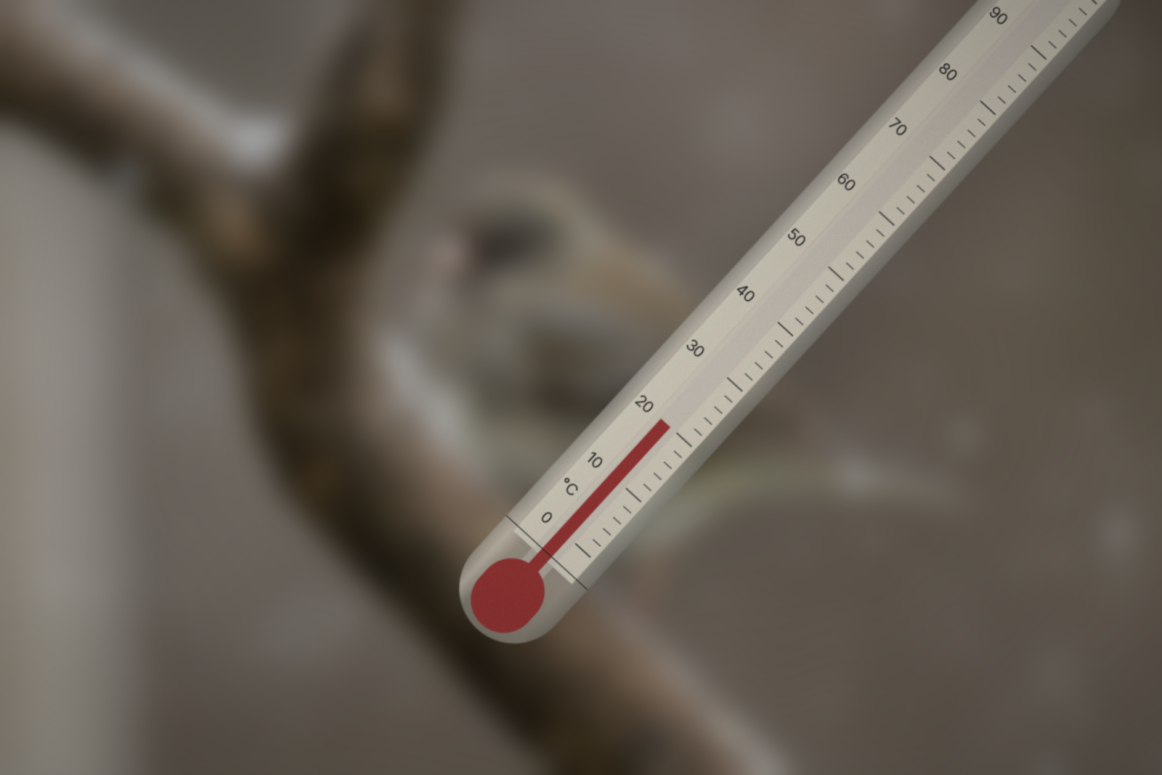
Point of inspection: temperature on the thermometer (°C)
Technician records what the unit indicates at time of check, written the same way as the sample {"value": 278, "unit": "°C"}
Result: {"value": 20, "unit": "°C"}
